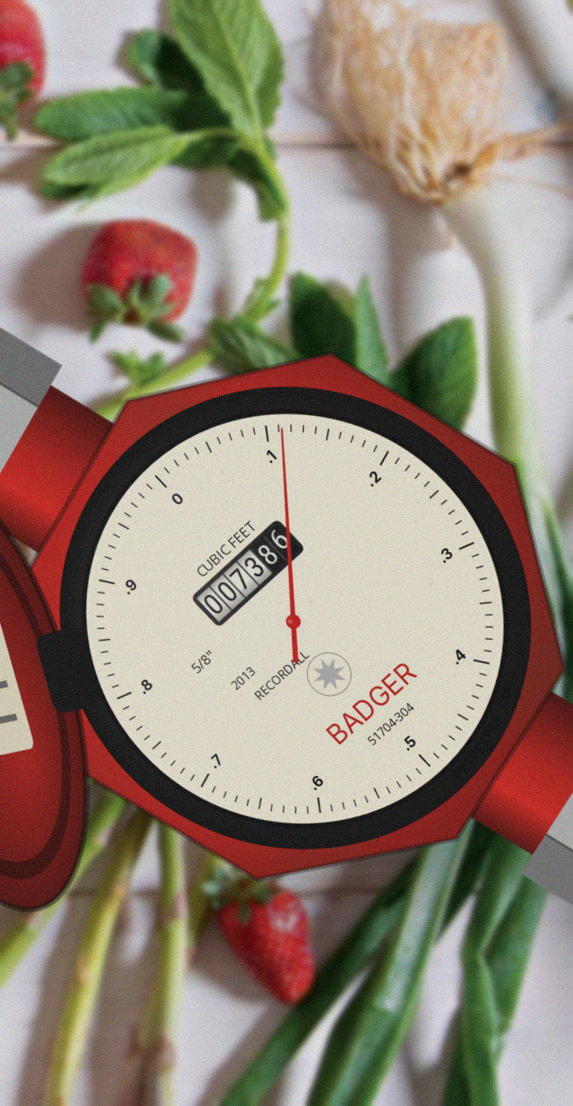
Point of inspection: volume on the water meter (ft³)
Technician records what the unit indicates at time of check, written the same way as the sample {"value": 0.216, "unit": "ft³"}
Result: {"value": 7386.11, "unit": "ft³"}
